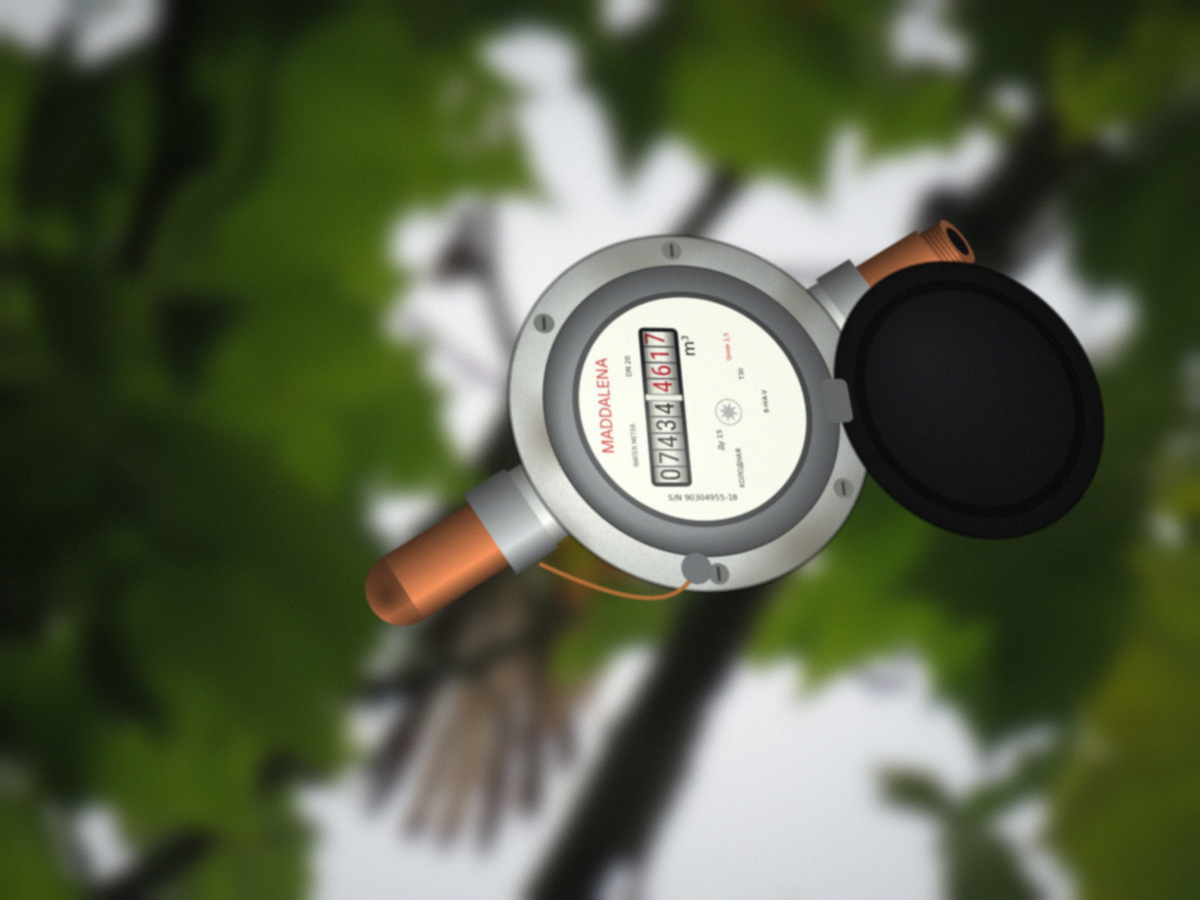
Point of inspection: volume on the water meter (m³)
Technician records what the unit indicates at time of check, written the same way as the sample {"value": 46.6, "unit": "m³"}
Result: {"value": 7434.4617, "unit": "m³"}
